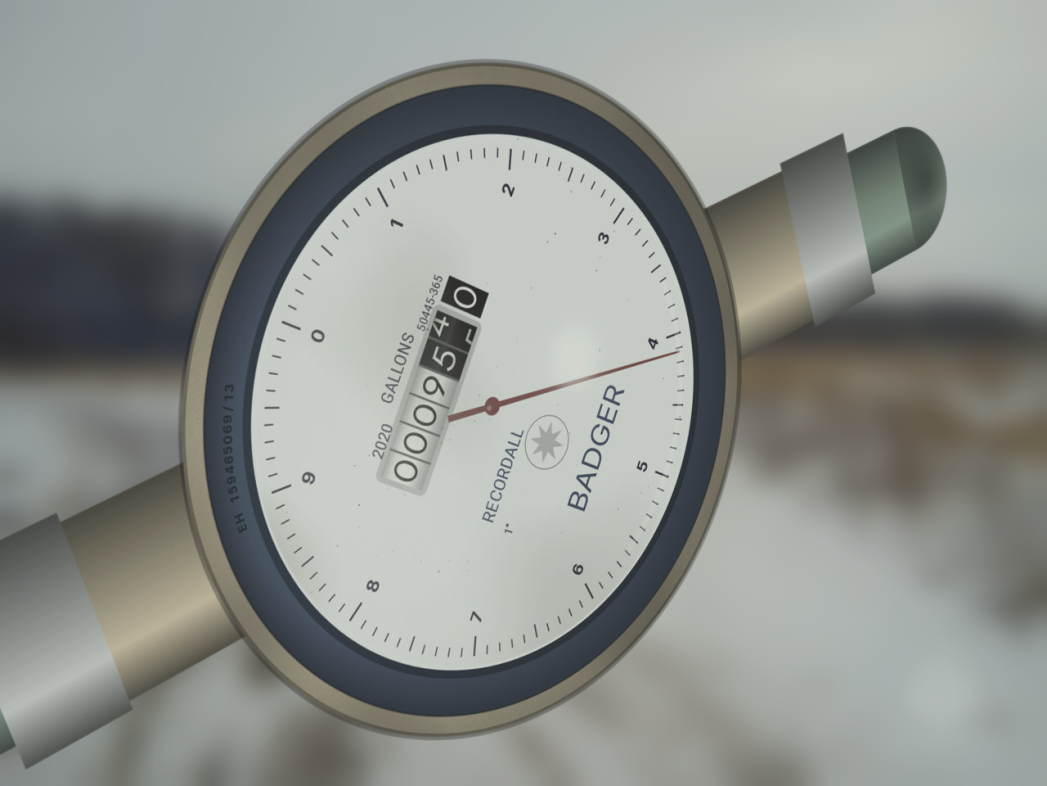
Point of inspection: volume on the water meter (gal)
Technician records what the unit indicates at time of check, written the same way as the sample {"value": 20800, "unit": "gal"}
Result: {"value": 9544.1, "unit": "gal"}
